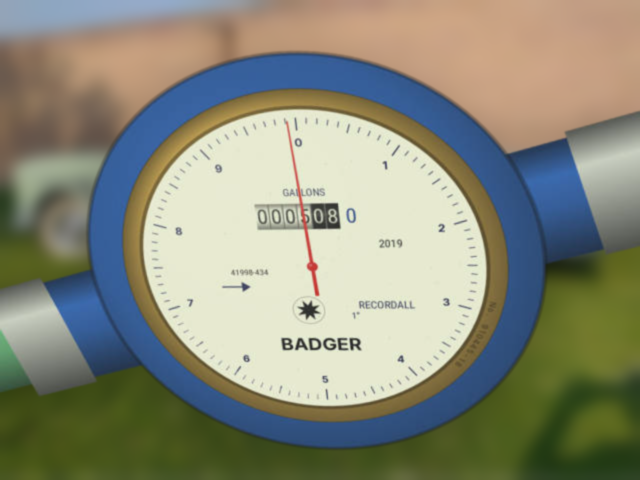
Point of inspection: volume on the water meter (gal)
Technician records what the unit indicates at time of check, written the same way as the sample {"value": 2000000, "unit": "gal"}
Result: {"value": 5079.9, "unit": "gal"}
